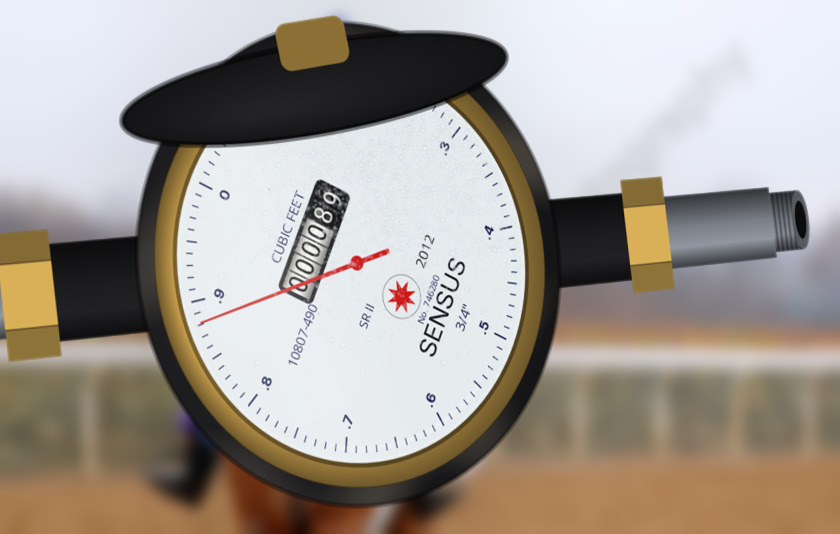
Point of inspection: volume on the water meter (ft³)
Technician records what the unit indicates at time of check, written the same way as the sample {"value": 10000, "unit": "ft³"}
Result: {"value": 88.88, "unit": "ft³"}
